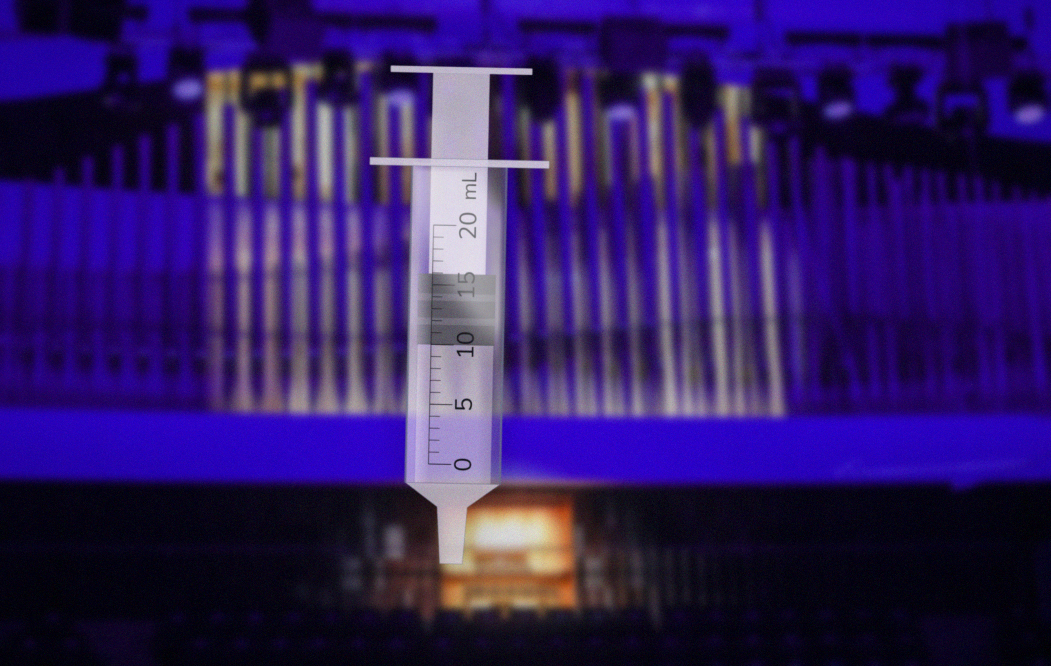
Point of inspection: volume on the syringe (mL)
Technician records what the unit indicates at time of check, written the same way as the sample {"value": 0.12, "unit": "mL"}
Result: {"value": 10, "unit": "mL"}
